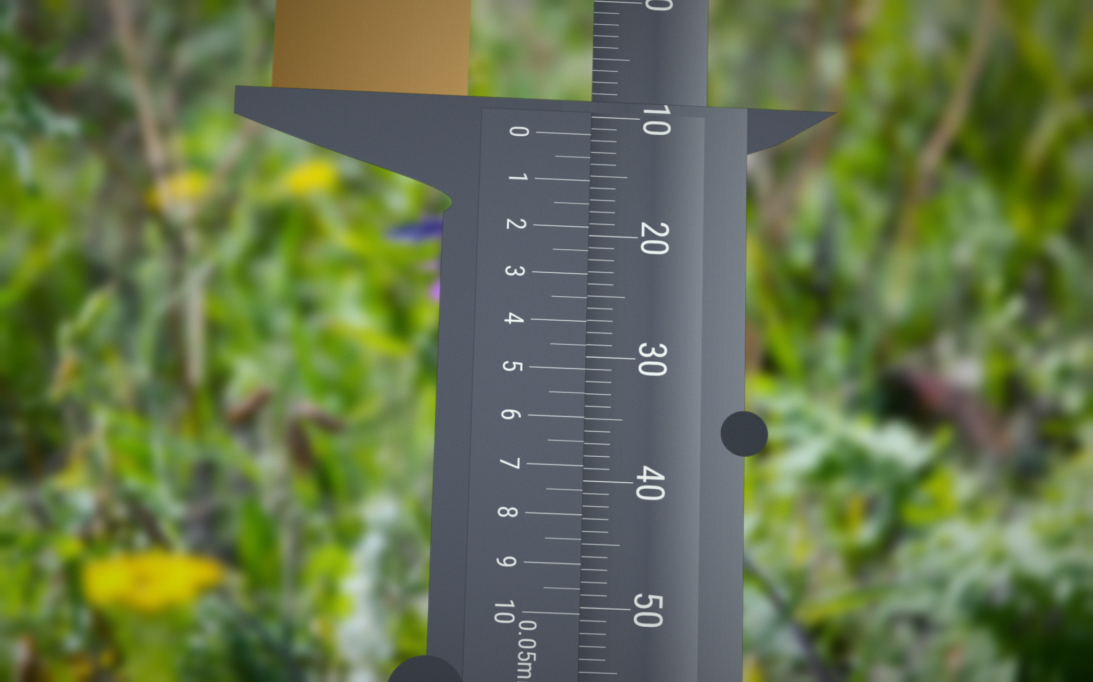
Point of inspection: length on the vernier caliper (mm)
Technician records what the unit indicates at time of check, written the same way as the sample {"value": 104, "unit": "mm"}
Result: {"value": 11.5, "unit": "mm"}
